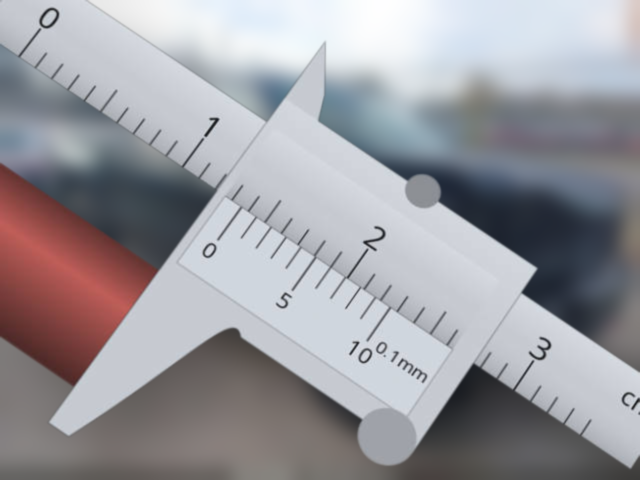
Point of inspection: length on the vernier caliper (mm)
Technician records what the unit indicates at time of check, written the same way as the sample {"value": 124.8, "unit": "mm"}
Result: {"value": 13.6, "unit": "mm"}
